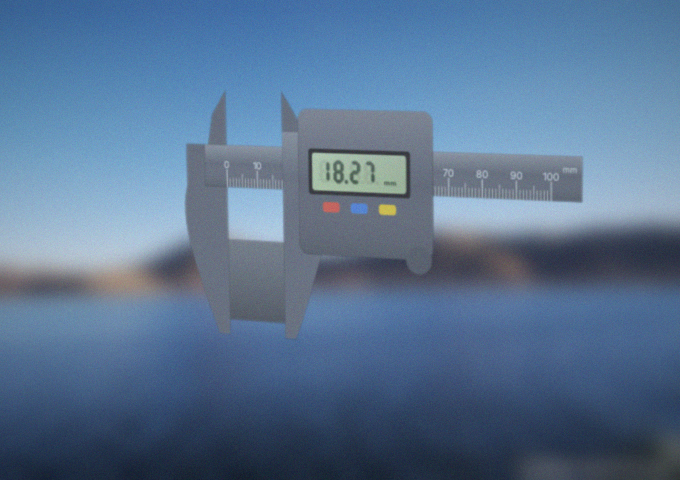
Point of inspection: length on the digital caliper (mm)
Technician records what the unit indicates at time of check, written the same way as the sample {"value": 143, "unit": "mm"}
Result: {"value": 18.27, "unit": "mm"}
